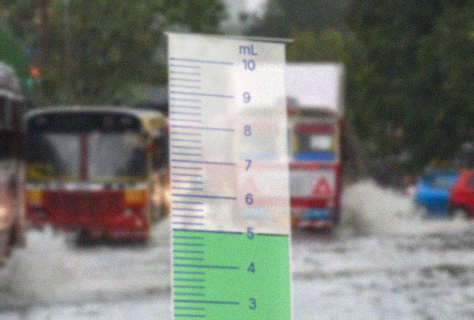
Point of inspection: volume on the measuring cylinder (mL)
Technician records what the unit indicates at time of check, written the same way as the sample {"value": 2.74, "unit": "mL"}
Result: {"value": 5, "unit": "mL"}
